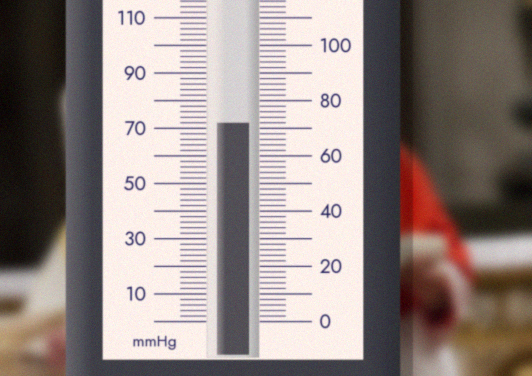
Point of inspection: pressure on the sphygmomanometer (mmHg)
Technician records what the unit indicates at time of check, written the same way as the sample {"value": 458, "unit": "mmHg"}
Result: {"value": 72, "unit": "mmHg"}
